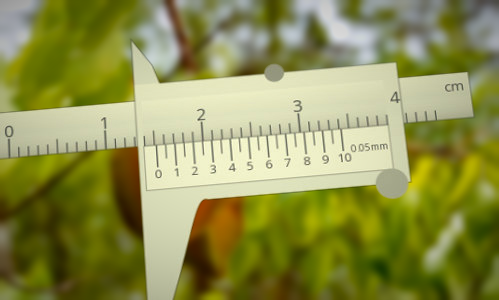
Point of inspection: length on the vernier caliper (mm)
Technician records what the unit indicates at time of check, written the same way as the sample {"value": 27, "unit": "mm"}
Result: {"value": 15.2, "unit": "mm"}
